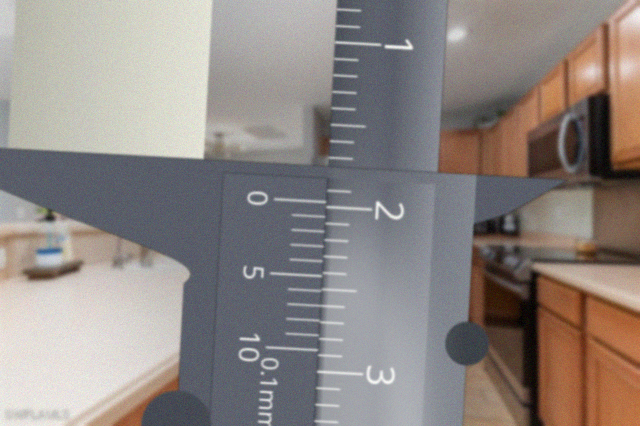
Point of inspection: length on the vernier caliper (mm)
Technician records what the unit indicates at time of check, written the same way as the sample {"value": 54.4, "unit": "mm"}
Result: {"value": 19.7, "unit": "mm"}
